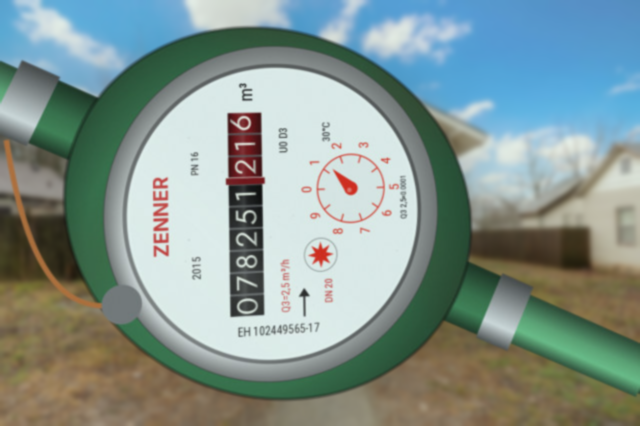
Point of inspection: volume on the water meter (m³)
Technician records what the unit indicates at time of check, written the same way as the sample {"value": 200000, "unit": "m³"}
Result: {"value": 78251.2161, "unit": "m³"}
